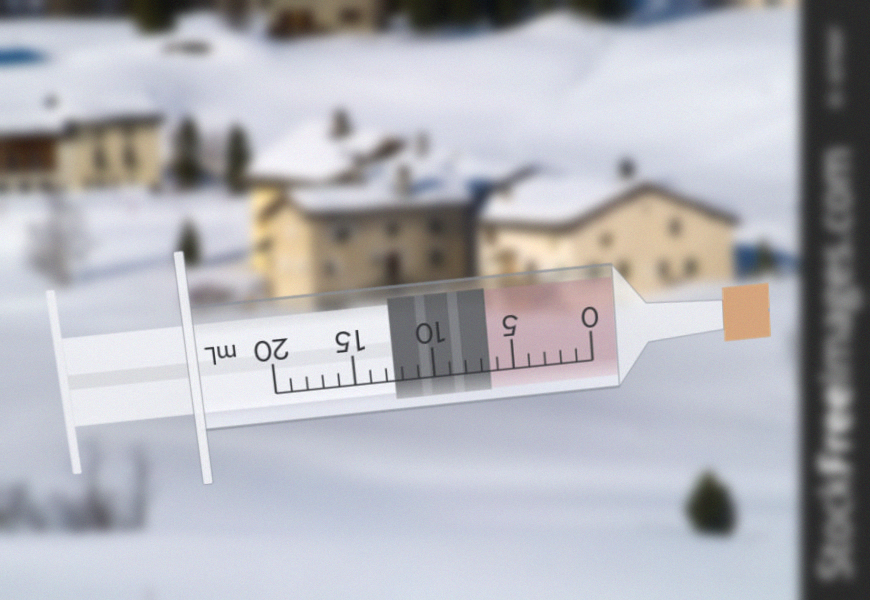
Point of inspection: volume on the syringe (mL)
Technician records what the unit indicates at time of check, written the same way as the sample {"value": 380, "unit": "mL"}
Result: {"value": 6.5, "unit": "mL"}
